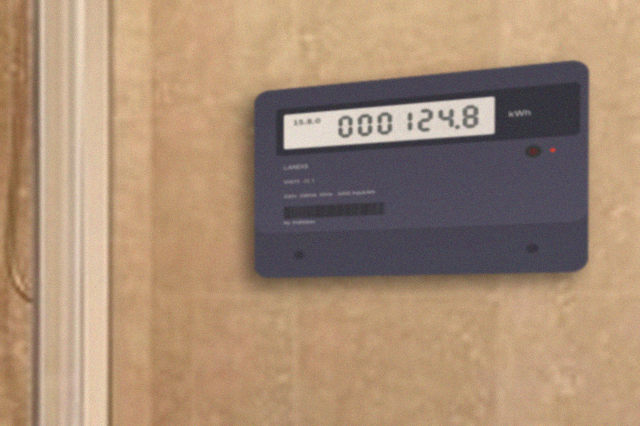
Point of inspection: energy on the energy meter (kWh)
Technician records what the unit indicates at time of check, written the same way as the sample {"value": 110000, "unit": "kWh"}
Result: {"value": 124.8, "unit": "kWh"}
